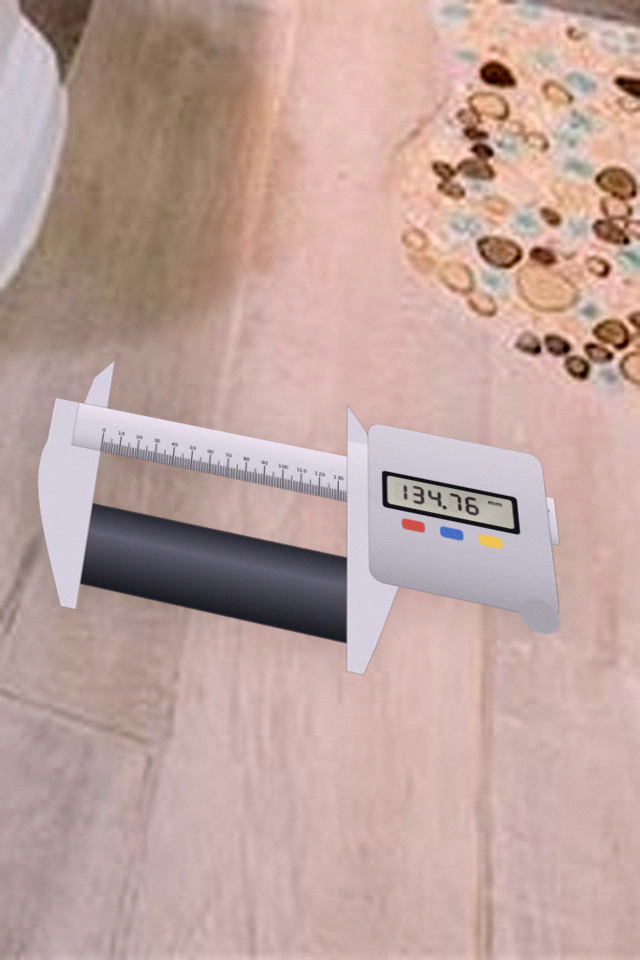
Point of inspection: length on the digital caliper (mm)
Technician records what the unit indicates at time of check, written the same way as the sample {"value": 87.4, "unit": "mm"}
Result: {"value": 134.76, "unit": "mm"}
